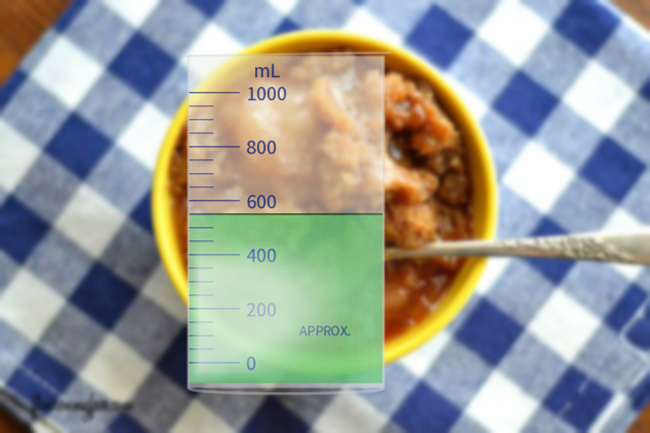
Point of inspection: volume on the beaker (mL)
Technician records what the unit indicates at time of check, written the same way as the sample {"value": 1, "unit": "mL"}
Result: {"value": 550, "unit": "mL"}
